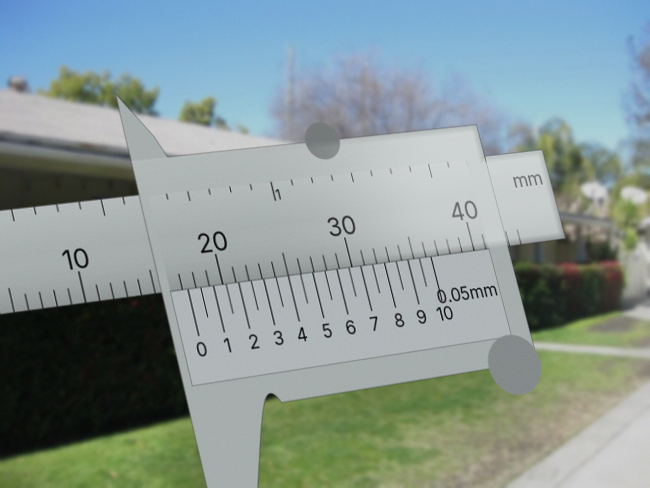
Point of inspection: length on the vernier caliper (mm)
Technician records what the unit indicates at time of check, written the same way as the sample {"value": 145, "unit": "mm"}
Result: {"value": 17.4, "unit": "mm"}
